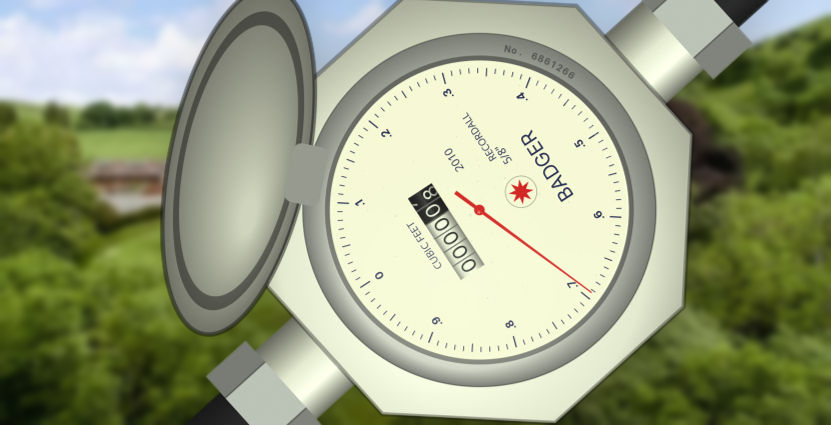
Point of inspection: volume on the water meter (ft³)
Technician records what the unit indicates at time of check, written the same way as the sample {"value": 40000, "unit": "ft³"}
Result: {"value": 7.69, "unit": "ft³"}
